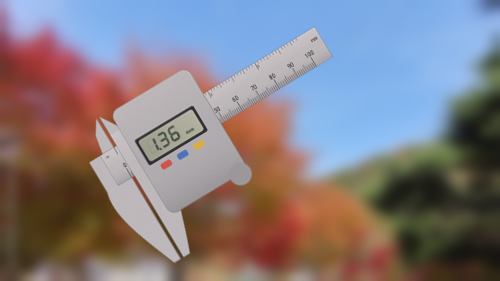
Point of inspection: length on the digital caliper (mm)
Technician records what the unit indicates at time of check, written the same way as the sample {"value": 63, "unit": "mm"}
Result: {"value": 1.36, "unit": "mm"}
